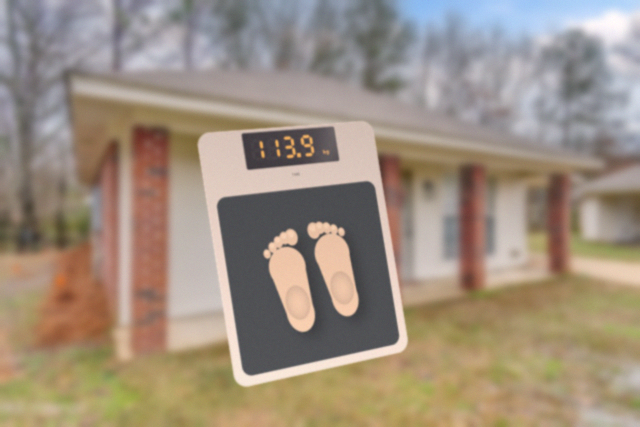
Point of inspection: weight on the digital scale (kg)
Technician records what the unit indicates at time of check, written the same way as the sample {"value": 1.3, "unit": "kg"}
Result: {"value": 113.9, "unit": "kg"}
